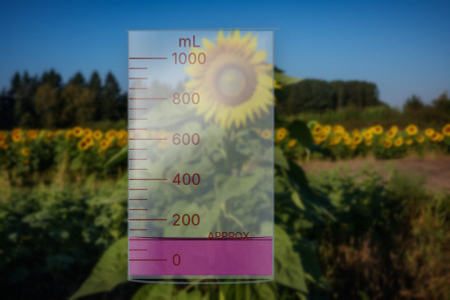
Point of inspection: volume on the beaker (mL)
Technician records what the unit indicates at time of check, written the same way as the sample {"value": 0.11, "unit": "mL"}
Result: {"value": 100, "unit": "mL"}
